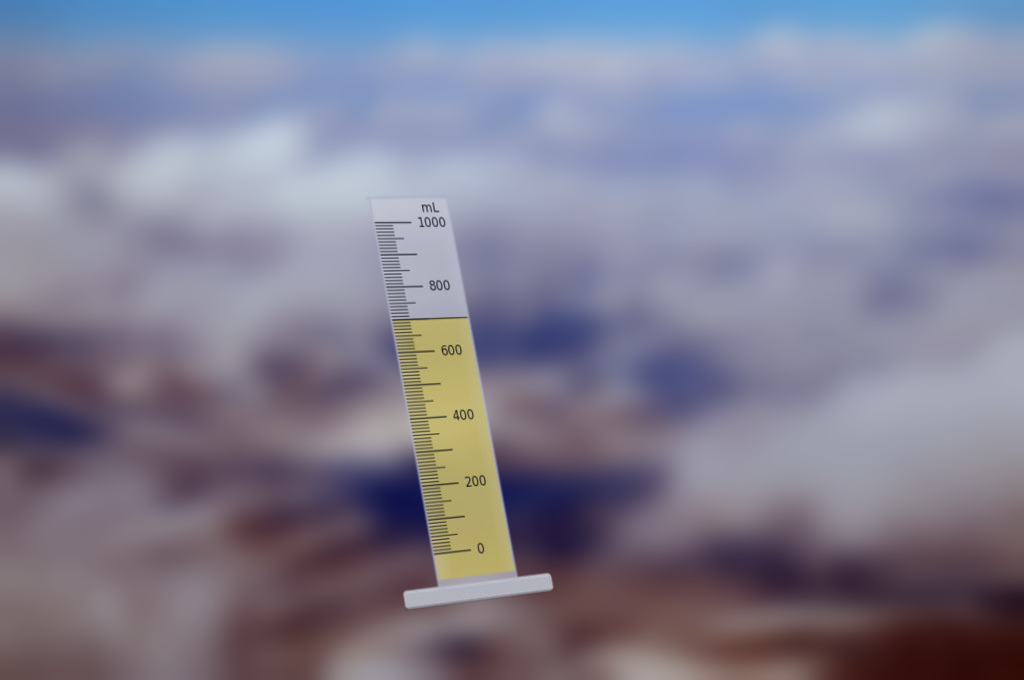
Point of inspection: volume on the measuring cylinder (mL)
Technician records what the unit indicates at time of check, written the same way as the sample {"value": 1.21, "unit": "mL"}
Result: {"value": 700, "unit": "mL"}
